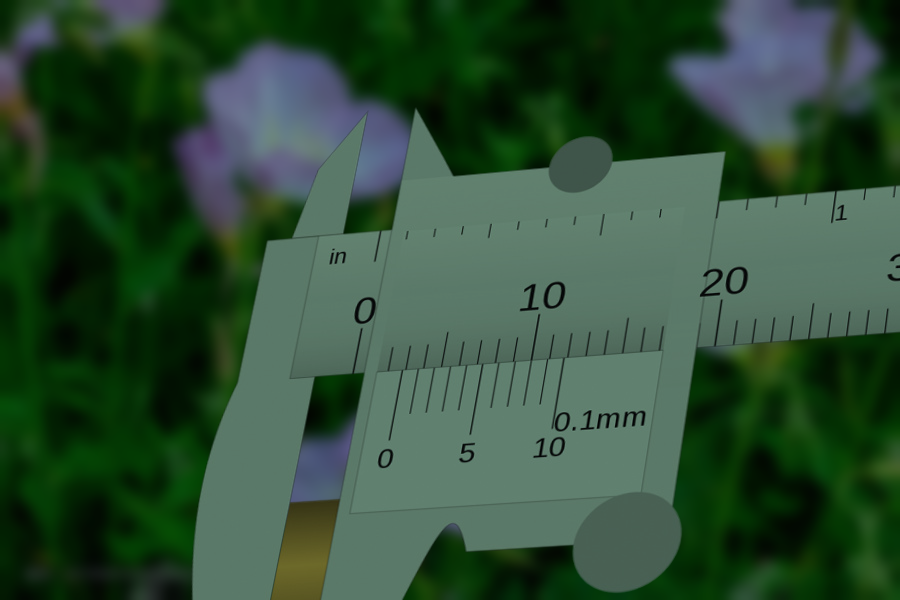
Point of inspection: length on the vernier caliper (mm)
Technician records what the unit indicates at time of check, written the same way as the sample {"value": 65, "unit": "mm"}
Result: {"value": 2.8, "unit": "mm"}
